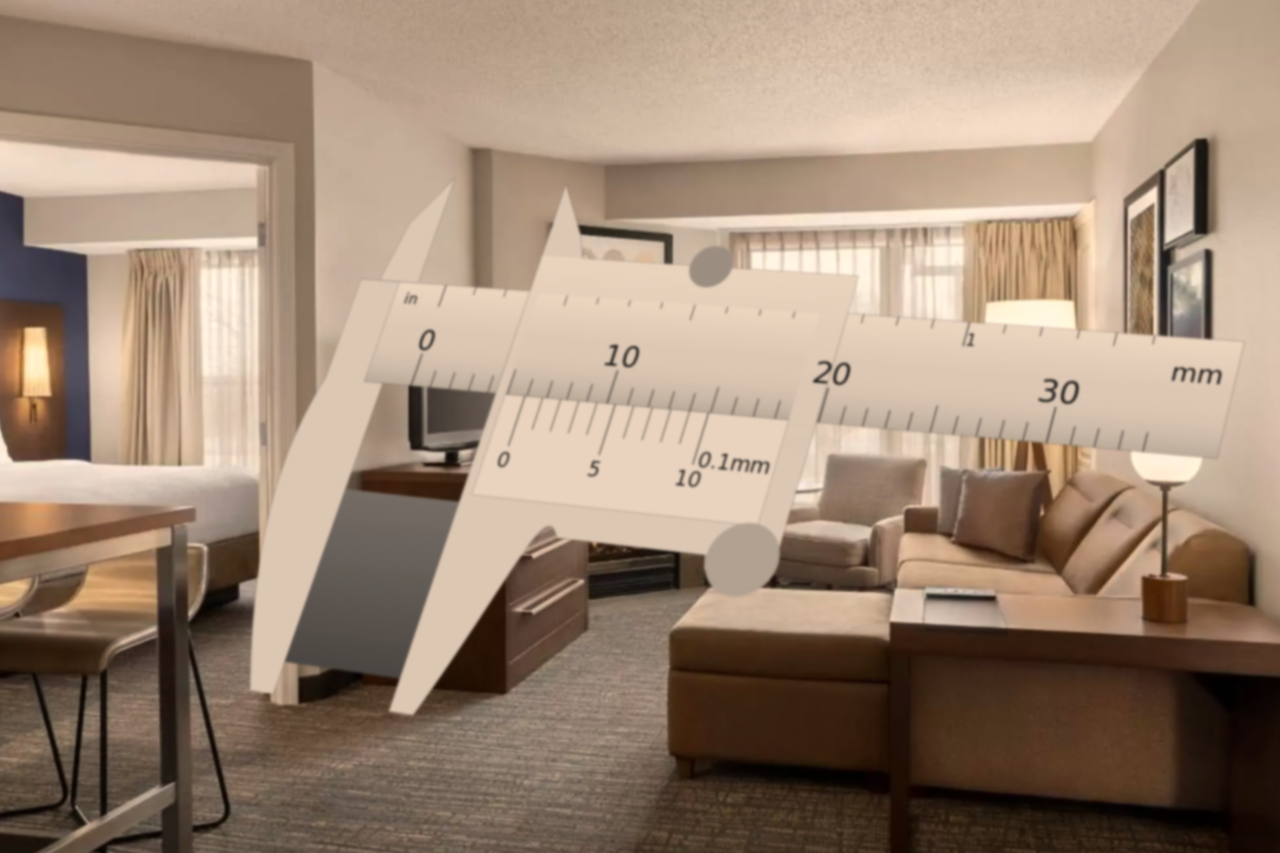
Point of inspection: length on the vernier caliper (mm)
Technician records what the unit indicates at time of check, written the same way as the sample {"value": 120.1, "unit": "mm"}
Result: {"value": 5.9, "unit": "mm"}
